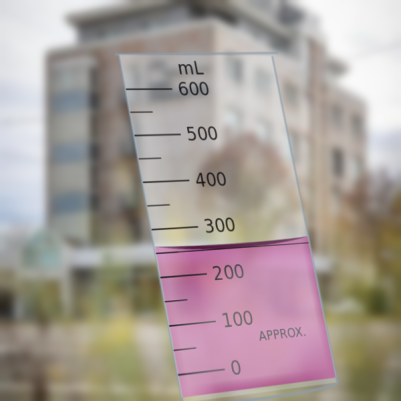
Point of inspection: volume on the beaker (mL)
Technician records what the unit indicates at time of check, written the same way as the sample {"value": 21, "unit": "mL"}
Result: {"value": 250, "unit": "mL"}
